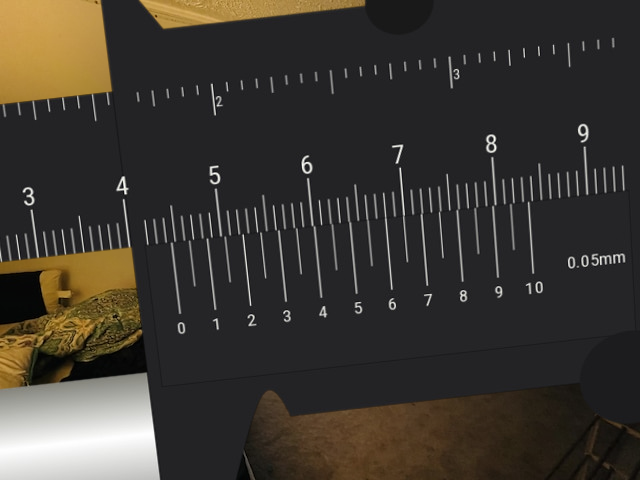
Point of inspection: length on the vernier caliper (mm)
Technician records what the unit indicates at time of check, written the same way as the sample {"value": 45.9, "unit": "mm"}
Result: {"value": 44.6, "unit": "mm"}
